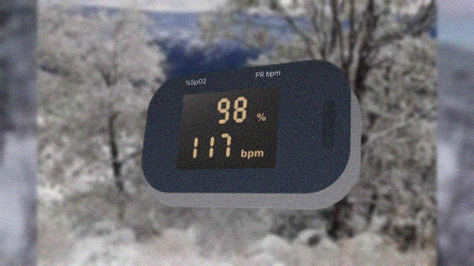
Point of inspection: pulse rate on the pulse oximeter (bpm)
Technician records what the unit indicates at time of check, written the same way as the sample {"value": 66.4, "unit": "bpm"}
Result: {"value": 117, "unit": "bpm"}
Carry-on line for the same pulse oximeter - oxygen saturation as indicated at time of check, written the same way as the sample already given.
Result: {"value": 98, "unit": "%"}
